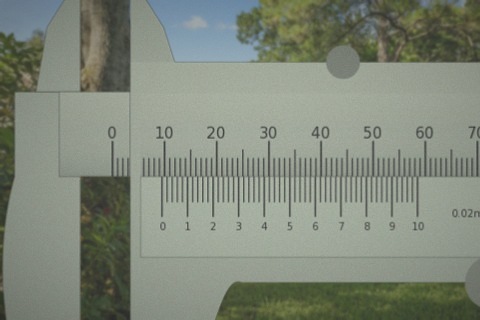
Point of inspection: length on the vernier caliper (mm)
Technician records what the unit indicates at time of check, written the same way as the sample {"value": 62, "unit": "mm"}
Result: {"value": 9.5, "unit": "mm"}
